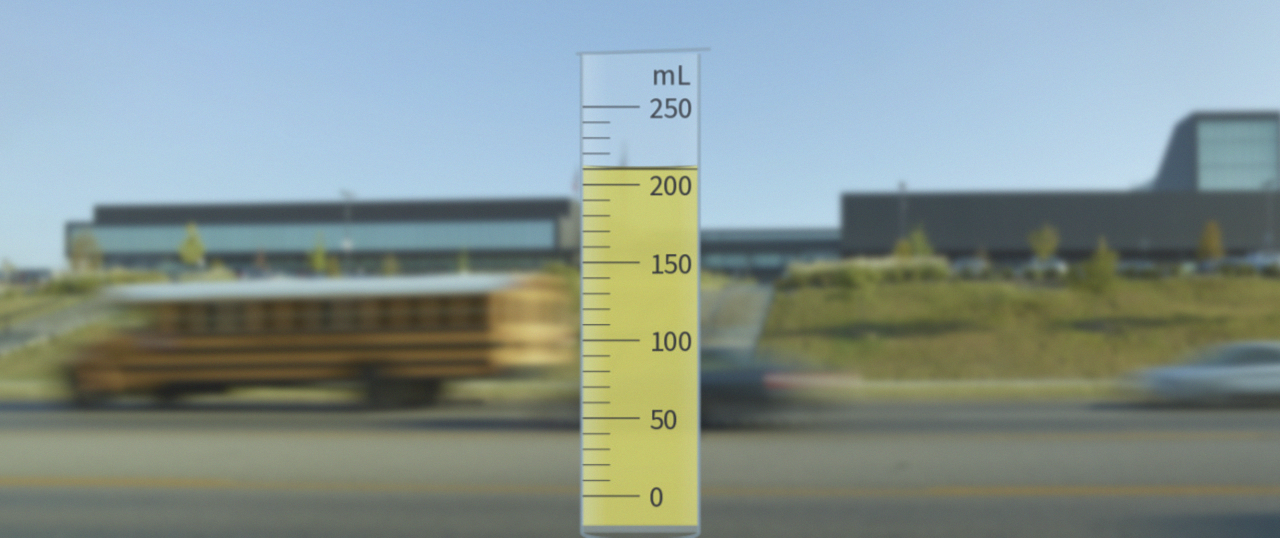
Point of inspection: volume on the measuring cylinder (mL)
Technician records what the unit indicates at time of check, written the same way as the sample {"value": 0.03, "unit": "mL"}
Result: {"value": 210, "unit": "mL"}
